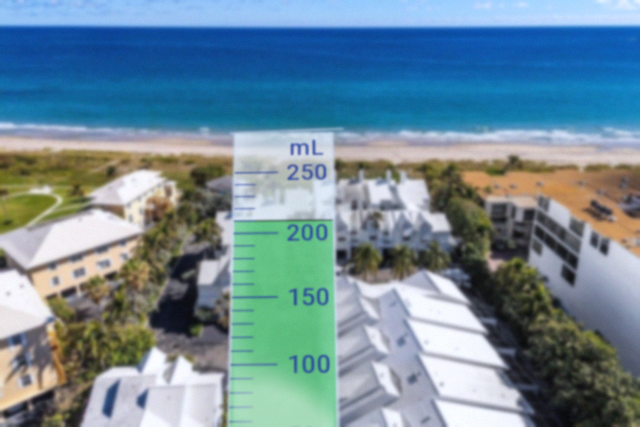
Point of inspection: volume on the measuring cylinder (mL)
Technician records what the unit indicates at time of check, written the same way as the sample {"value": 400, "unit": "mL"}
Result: {"value": 210, "unit": "mL"}
